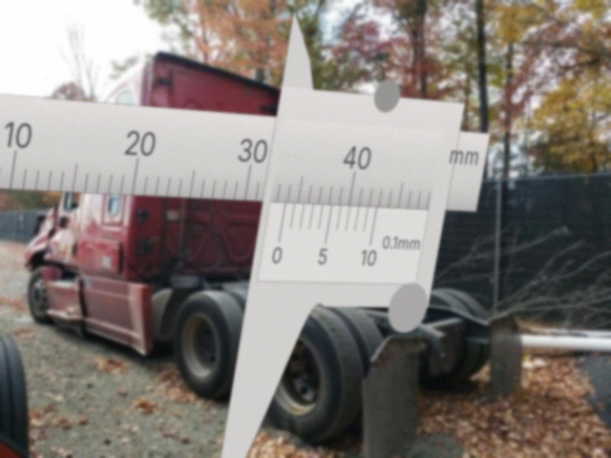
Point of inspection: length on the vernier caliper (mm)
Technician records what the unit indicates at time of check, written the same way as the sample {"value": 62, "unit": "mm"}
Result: {"value": 33.8, "unit": "mm"}
